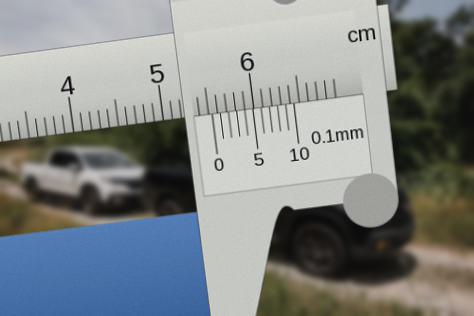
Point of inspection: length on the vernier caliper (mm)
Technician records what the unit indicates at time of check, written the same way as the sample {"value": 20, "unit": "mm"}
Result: {"value": 55.4, "unit": "mm"}
